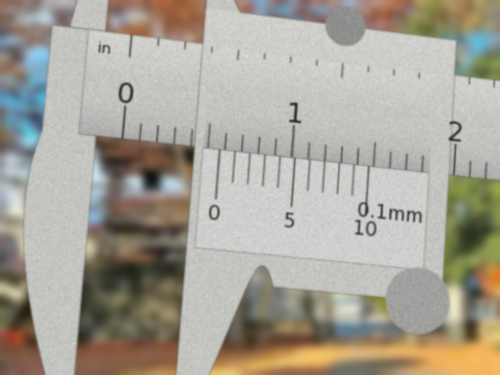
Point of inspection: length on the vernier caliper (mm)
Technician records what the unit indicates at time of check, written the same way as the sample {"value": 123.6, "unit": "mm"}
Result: {"value": 5.7, "unit": "mm"}
